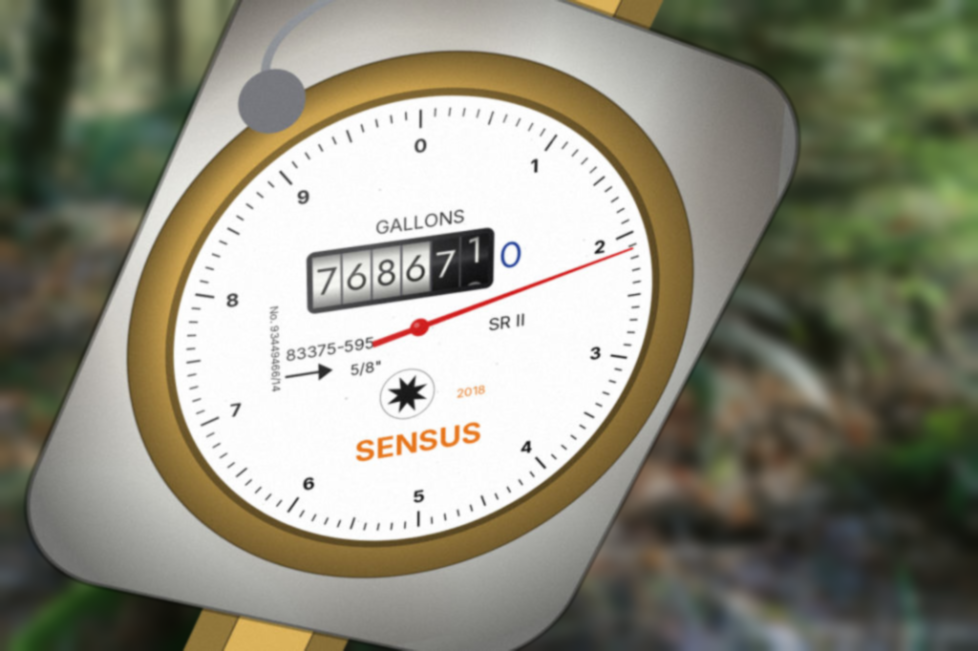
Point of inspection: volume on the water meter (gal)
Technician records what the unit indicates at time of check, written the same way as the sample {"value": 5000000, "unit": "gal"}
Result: {"value": 7686712.1, "unit": "gal"}
